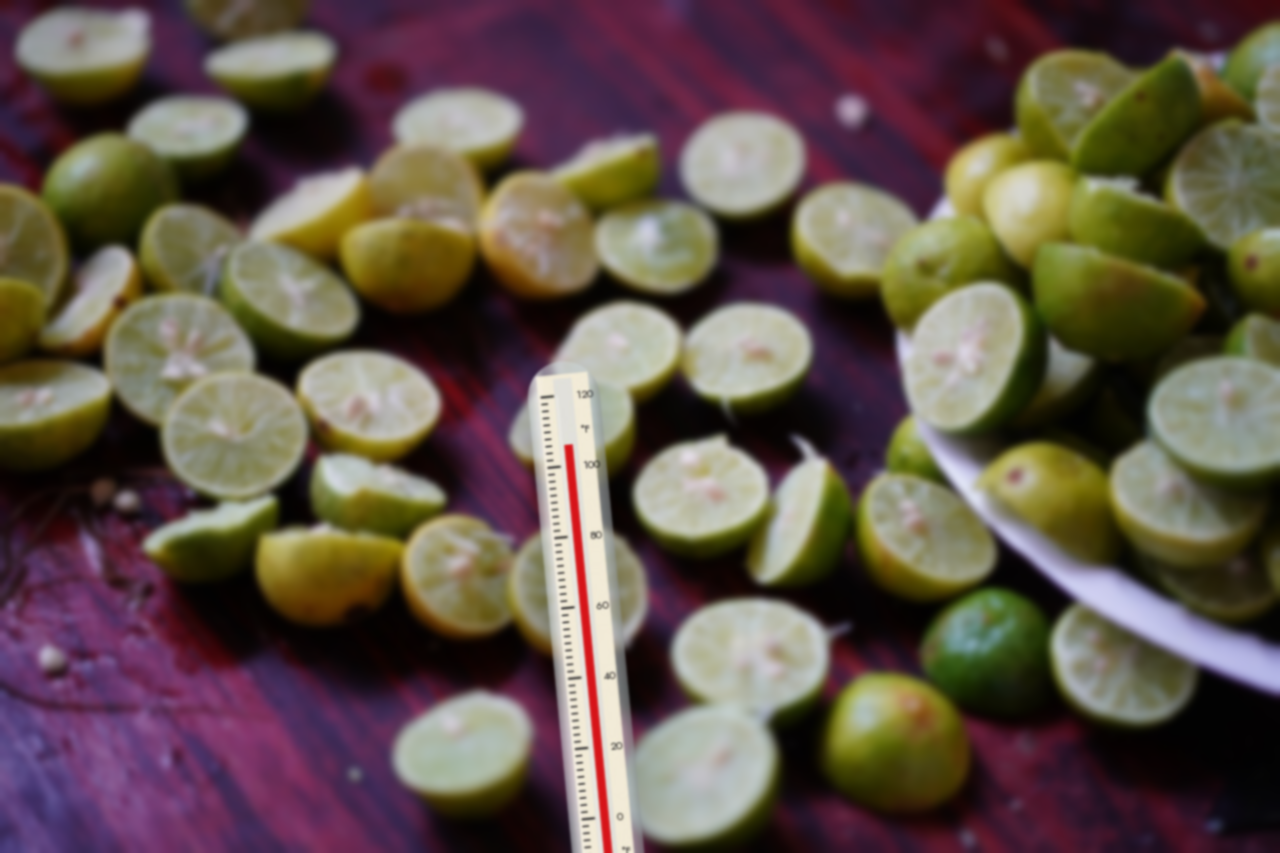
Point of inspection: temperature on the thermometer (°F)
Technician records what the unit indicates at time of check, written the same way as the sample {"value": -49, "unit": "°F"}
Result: {"value": 106, "unit": "°F"}
